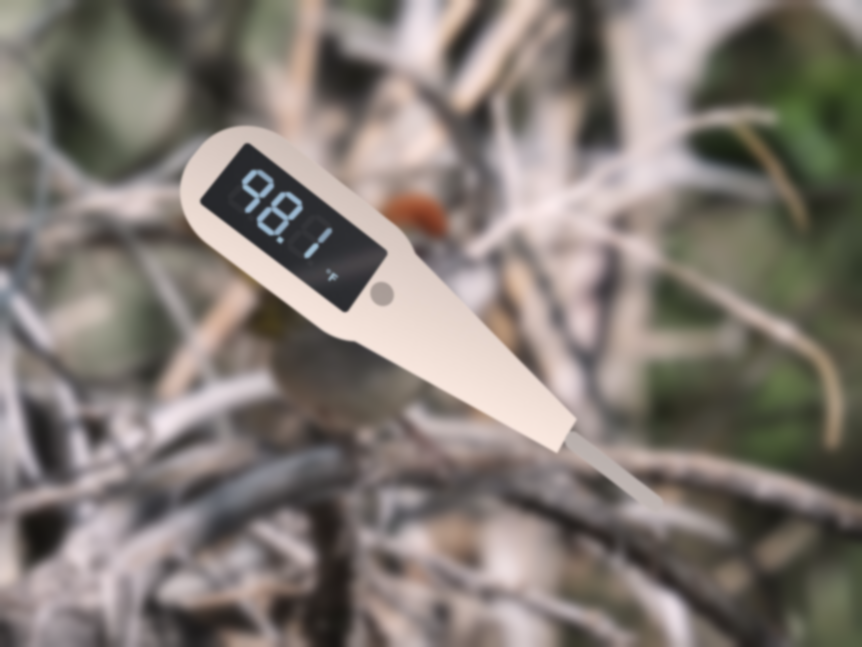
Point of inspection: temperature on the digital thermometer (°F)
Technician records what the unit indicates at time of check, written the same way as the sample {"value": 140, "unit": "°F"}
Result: {"value": 98.1, "unit": "°F"}
